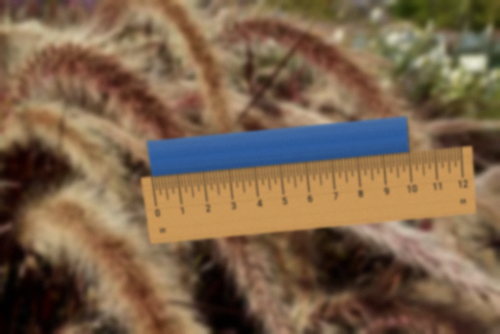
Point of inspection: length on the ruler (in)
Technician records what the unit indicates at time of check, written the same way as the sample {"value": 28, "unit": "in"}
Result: {"value": 10, "unit": "in"}
